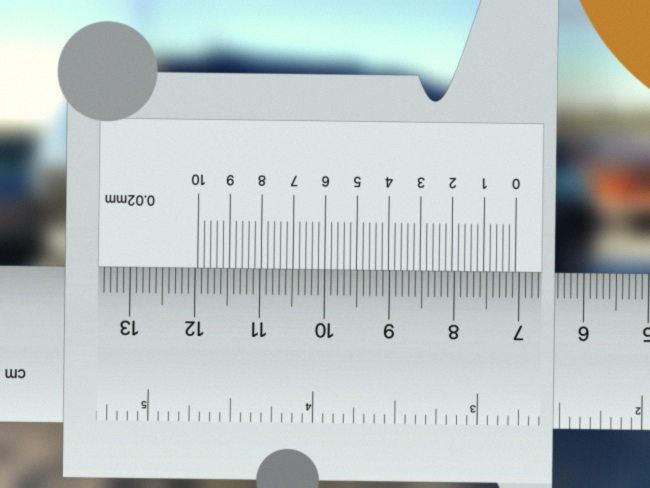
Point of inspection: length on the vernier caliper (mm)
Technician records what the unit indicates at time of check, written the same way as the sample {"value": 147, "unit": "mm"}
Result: {"value": 70.6, "unit": "mm"}
